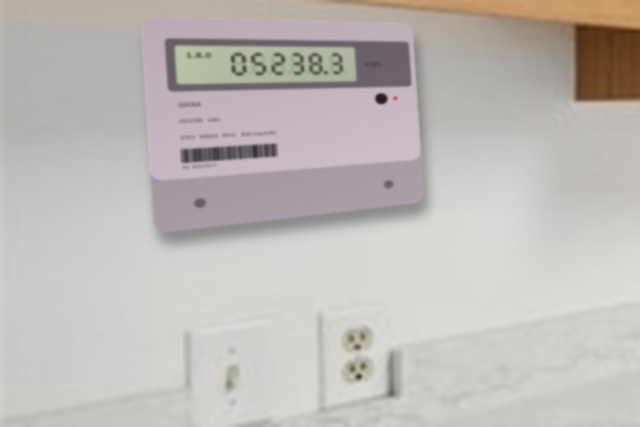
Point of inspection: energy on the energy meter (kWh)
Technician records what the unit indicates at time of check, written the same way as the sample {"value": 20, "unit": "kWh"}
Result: {"value": 5238.3, "unit": "kWh"}
